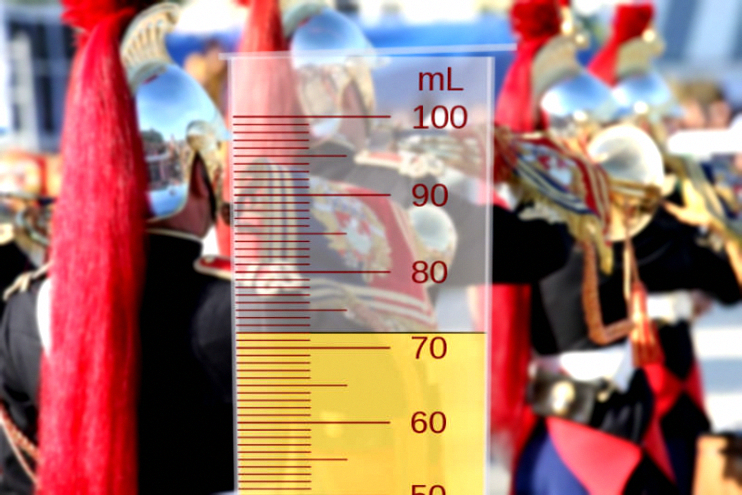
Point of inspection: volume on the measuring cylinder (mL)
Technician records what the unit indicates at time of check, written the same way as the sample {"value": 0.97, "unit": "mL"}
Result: {"value": 72, "unit": "mL"}
